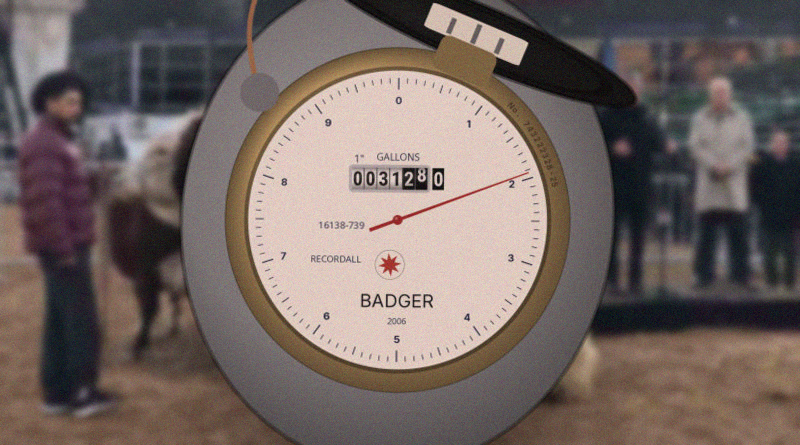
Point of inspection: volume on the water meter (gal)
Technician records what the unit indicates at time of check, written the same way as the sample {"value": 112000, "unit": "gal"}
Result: {"value": 31281.9, "unit": "gal"}
